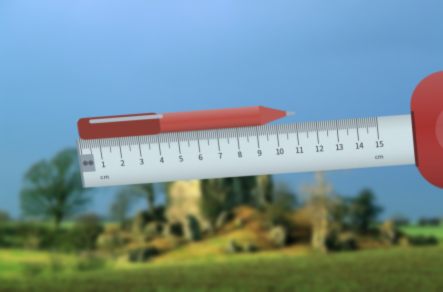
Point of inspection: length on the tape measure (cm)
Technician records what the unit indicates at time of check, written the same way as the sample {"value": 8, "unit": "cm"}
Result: {"value": 11, "unit": "cm"}
